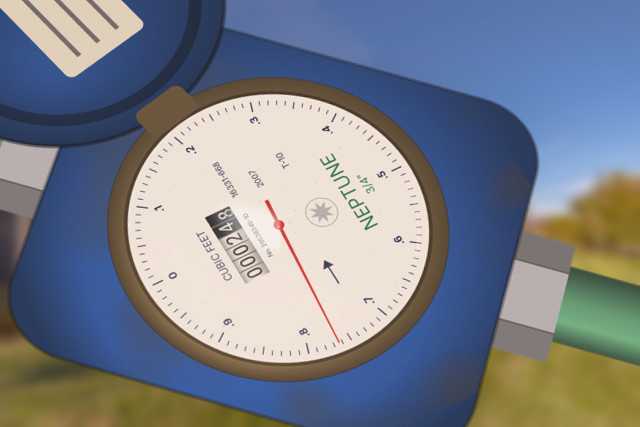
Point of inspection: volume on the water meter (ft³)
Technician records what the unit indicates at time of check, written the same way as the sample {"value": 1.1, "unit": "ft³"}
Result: {"value": 247.76, "unit": "ft³"}
